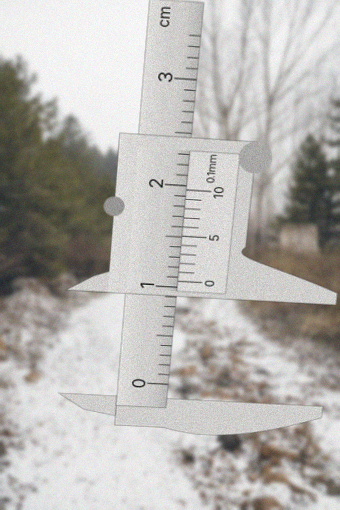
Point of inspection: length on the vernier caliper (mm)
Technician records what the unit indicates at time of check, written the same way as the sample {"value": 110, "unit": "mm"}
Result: {"value": 10.6, "unit": "mm"}
